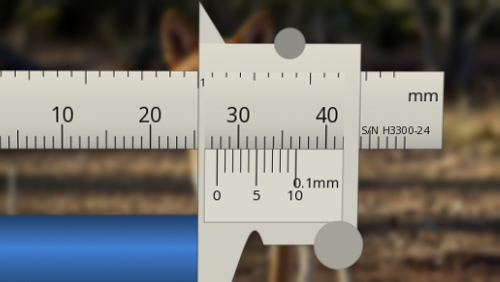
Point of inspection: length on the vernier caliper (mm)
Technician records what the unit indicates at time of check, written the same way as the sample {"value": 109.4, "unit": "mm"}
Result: {"value": 27.6, "unit": "mm"}
